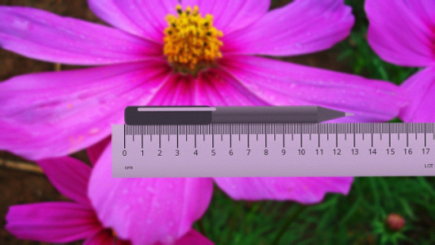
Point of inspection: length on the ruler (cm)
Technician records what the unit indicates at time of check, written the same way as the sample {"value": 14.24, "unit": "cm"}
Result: {"value": 13, "unit": "cm"}
